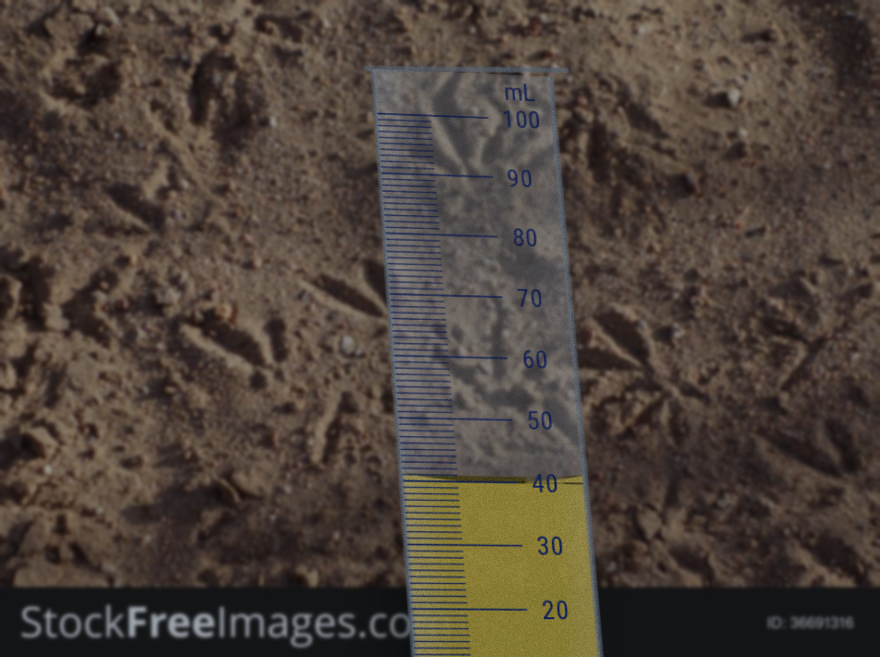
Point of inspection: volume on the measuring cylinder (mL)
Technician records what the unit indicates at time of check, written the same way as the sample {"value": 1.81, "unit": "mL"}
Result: {"value": 40, "unit": "mL"}
